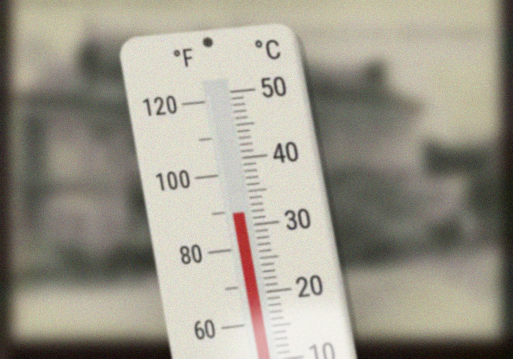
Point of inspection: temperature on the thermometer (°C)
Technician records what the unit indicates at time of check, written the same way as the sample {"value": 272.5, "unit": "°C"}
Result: {"value": 32, "unit": "°C"}
